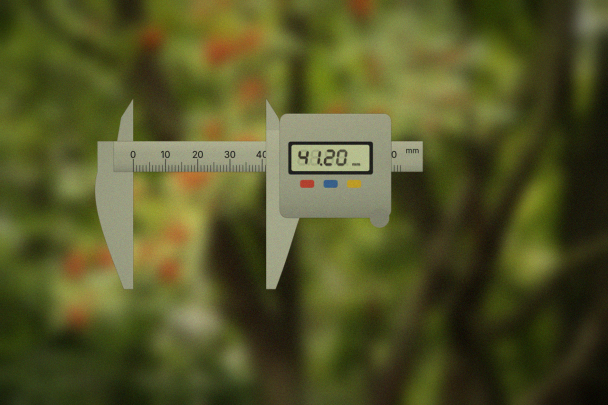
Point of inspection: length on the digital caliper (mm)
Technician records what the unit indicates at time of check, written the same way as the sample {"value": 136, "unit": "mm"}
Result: {"value": 41.20, "unit": "mm"}
